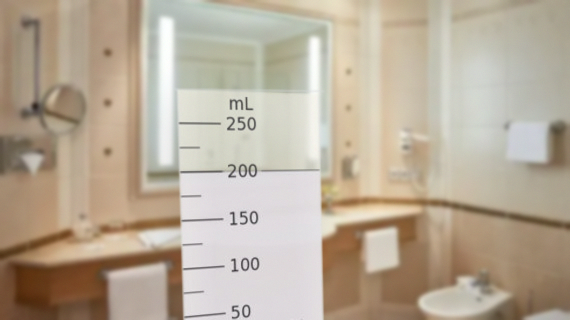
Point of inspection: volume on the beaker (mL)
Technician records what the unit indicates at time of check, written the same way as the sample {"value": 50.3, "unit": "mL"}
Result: {"value": 200, "unit": "mL"}
